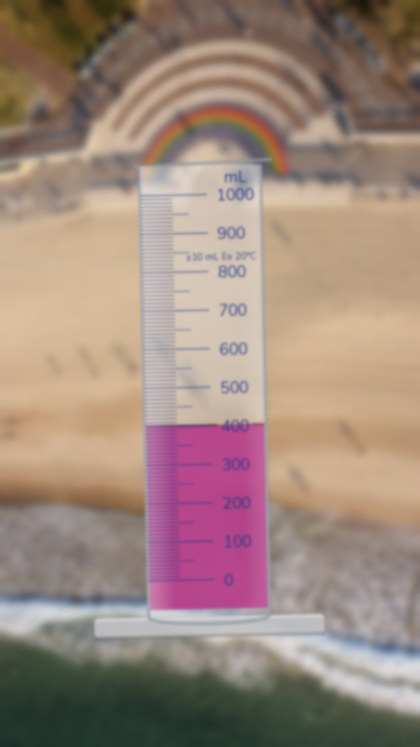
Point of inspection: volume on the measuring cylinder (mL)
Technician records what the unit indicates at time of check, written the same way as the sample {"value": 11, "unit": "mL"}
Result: {"value": 400, "unit": "mL"}
